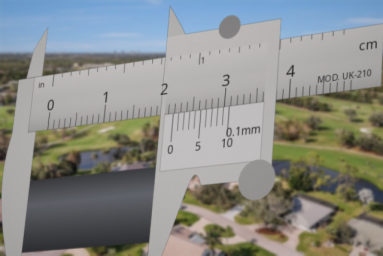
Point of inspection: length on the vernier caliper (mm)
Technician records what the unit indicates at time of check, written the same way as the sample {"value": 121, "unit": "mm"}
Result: {"value": 21.8, "unit": "mm"}
